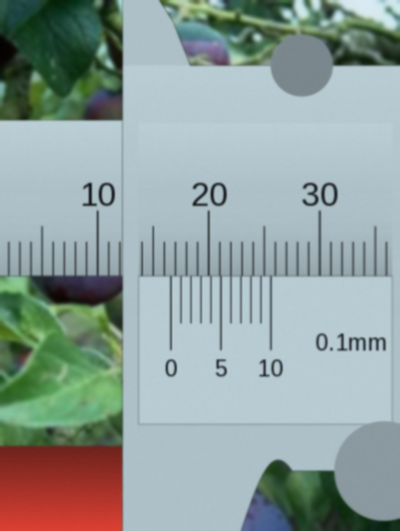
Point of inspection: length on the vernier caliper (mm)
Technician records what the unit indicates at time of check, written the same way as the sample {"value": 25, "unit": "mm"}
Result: {"value": 16.6, "unit": "mm"}
